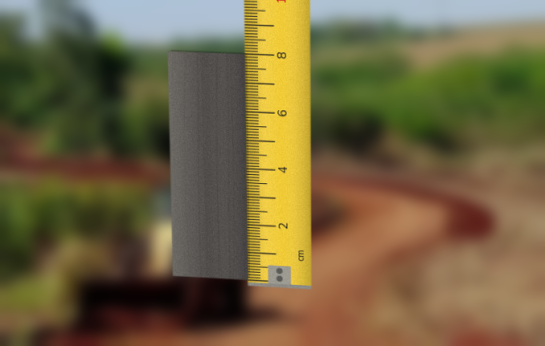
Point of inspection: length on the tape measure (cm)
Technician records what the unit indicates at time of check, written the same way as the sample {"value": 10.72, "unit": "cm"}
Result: {"value": 8, "unit": "cm"}
